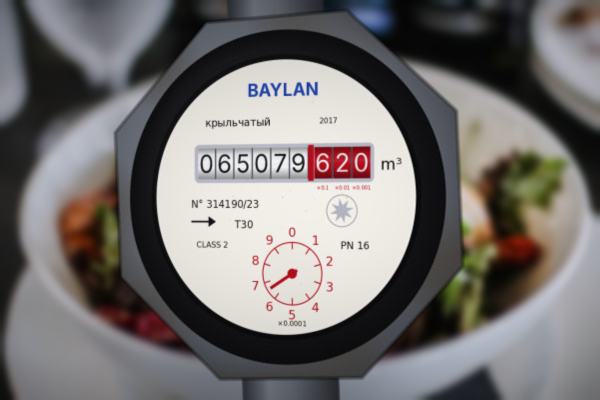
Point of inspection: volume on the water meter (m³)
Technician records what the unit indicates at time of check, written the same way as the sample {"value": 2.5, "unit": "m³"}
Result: {"value": 65079.6206, "unit": "m³"}
